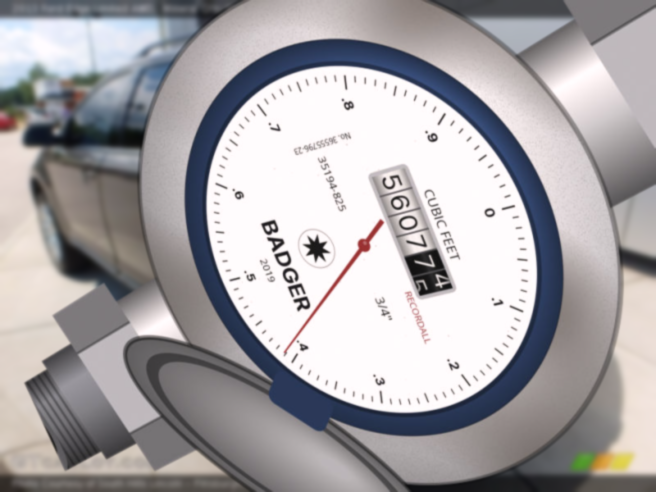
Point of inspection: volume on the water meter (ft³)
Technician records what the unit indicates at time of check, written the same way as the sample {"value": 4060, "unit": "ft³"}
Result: {"value": 560774.41, "unit": "ft³"}
